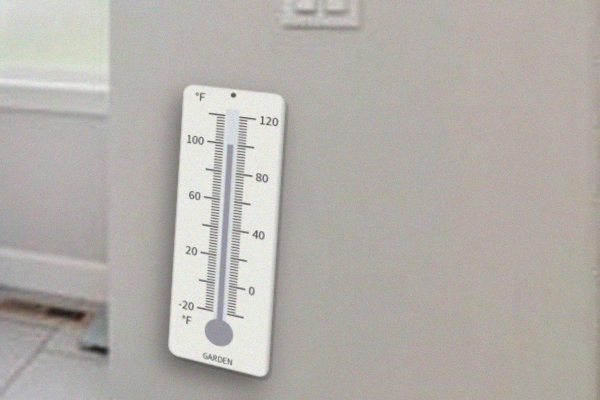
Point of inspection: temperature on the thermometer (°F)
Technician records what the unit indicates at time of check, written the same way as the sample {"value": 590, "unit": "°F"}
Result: {"value": 100, "unit": "°F"}
